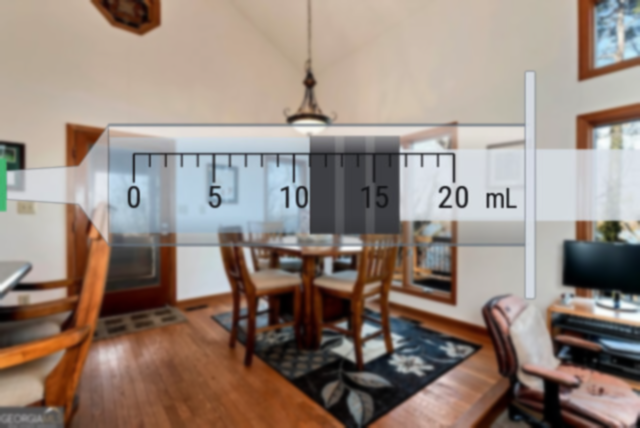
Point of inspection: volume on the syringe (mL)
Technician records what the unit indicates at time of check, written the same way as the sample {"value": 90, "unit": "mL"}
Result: {"value": 11, "unit": "mL"}
